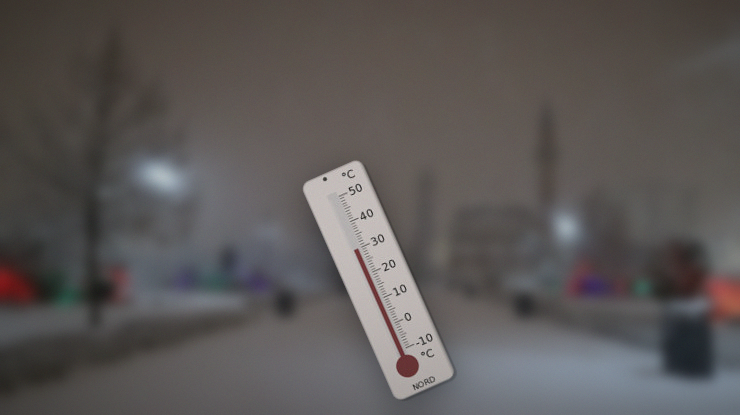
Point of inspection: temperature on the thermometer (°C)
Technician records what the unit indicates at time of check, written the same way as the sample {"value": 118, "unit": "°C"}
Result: {"value": 30, "unit": "°C"}
